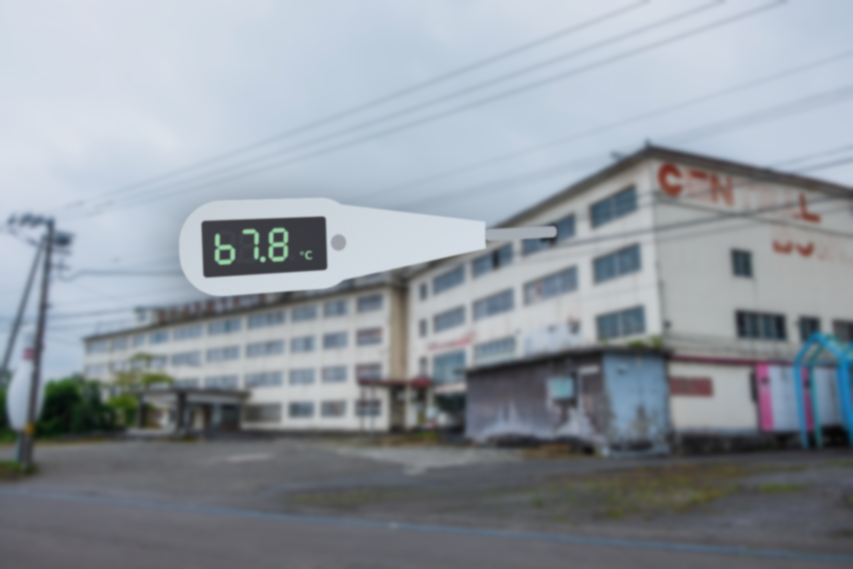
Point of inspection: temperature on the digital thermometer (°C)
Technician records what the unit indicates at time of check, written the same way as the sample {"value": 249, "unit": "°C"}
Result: {"value": 67.8, "unit": "°C"}
